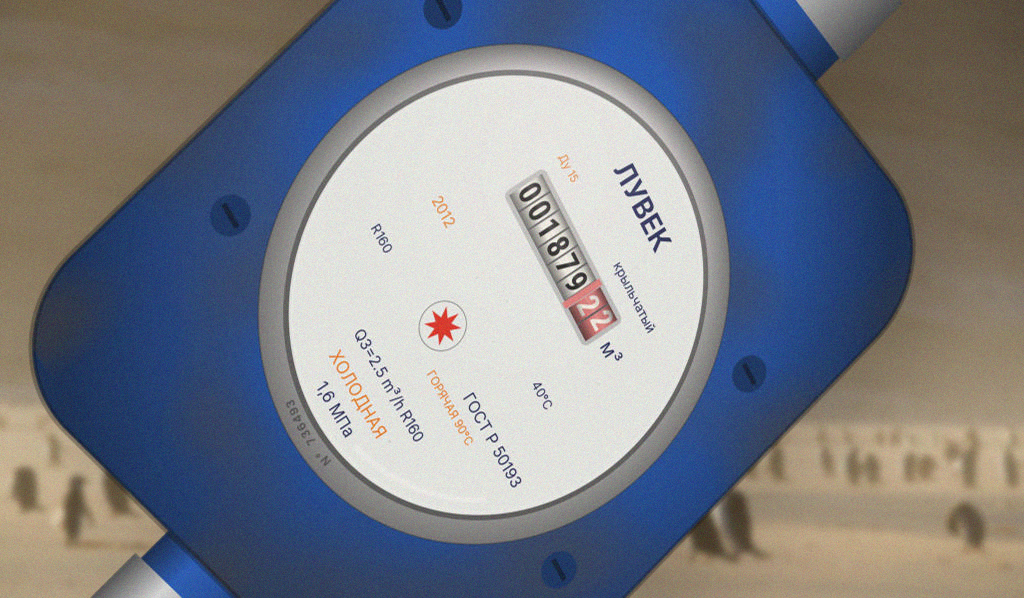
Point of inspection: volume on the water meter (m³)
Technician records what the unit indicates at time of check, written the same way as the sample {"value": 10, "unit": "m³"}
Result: {"value": 1879.22, "unit": "m³"}
